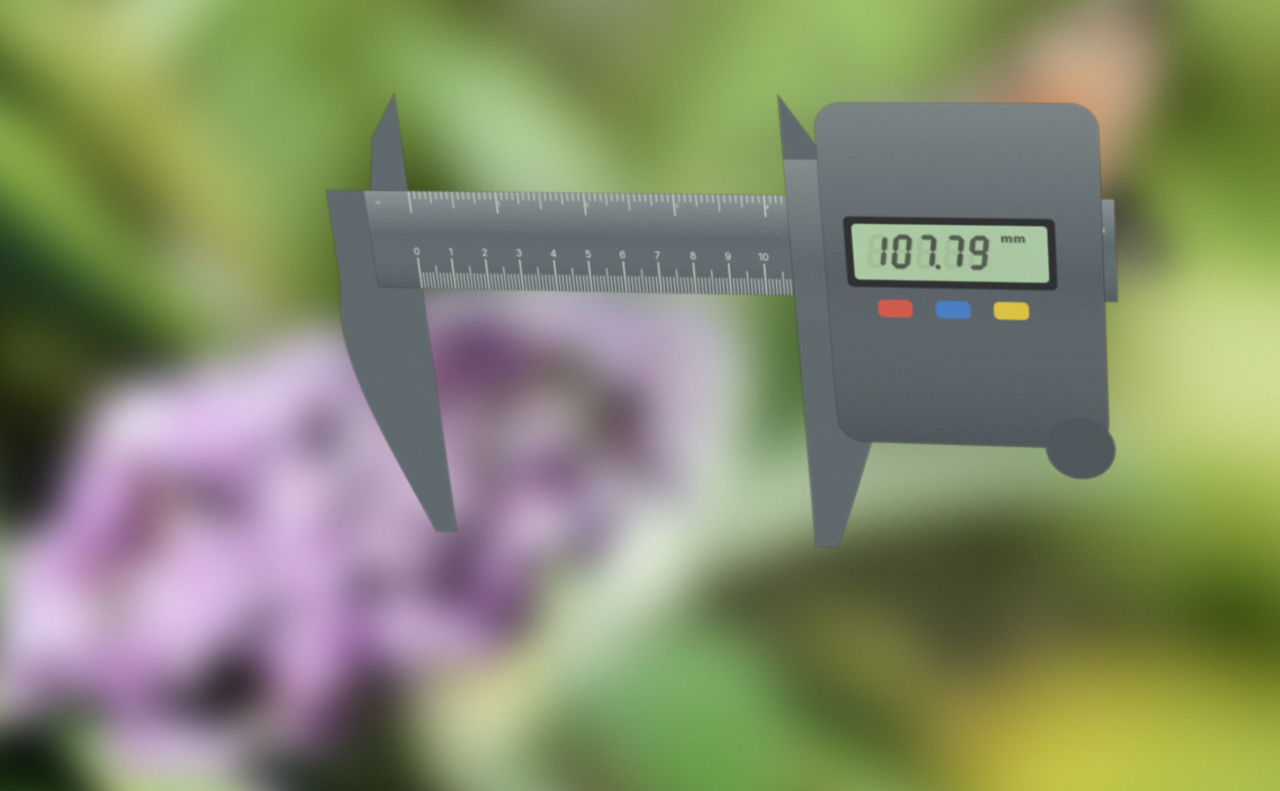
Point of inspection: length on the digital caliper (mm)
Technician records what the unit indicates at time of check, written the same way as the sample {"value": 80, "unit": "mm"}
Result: {"value": 107.79, "unit": "mm"}
